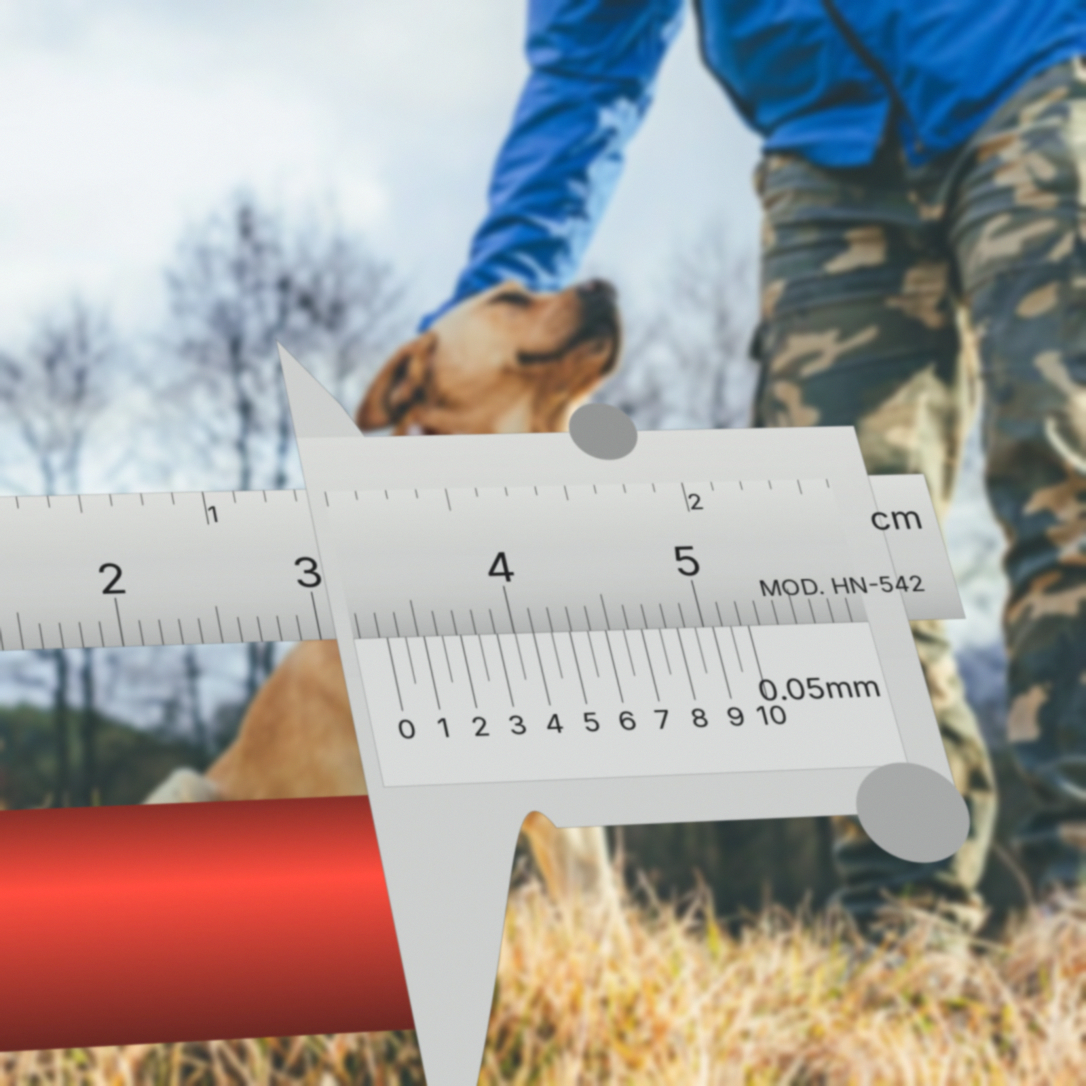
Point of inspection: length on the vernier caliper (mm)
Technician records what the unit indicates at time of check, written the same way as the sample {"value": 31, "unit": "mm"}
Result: {"value": 33.4, "unit": "mm"}
